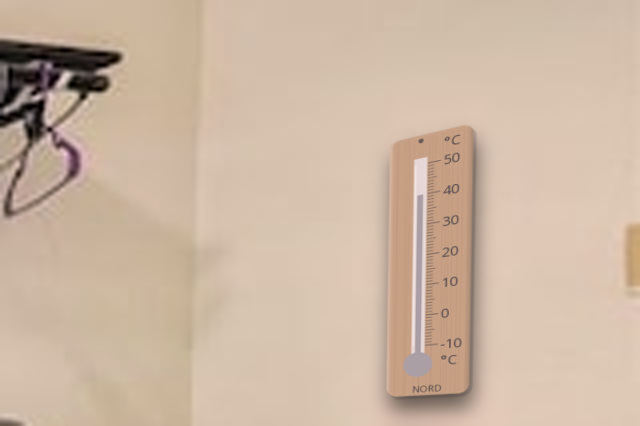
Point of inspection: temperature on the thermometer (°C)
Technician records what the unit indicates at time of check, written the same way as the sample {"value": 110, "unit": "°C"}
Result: {"value": 40, "unit": "°C"}
